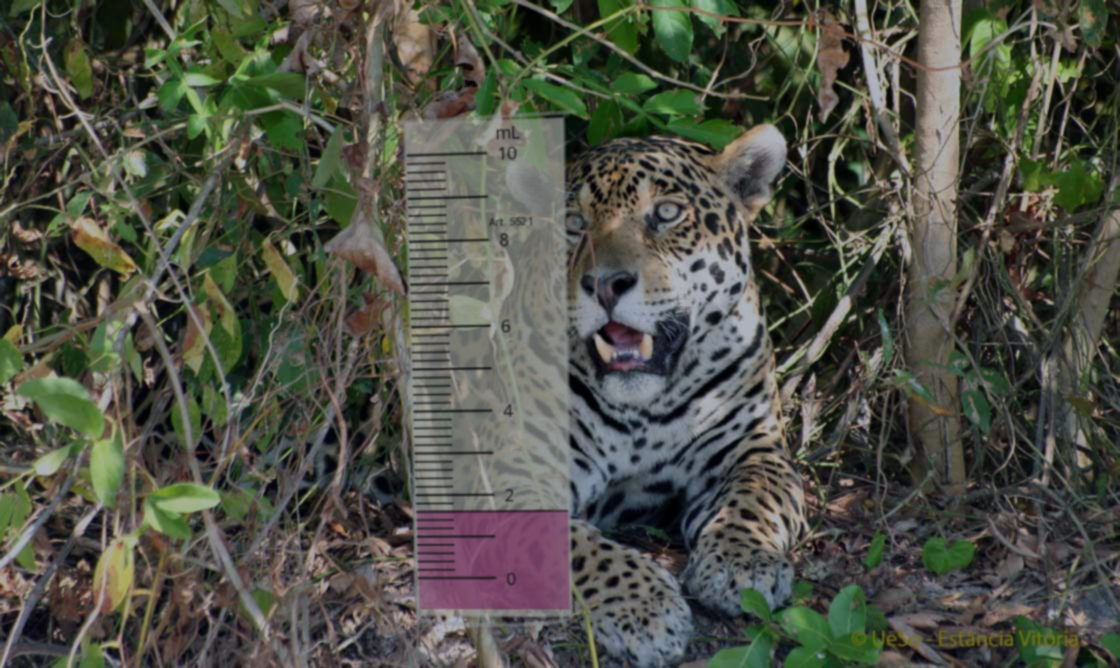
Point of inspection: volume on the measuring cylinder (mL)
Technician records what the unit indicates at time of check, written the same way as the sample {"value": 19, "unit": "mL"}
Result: {"value": 1.6, "unit": "mL"}
